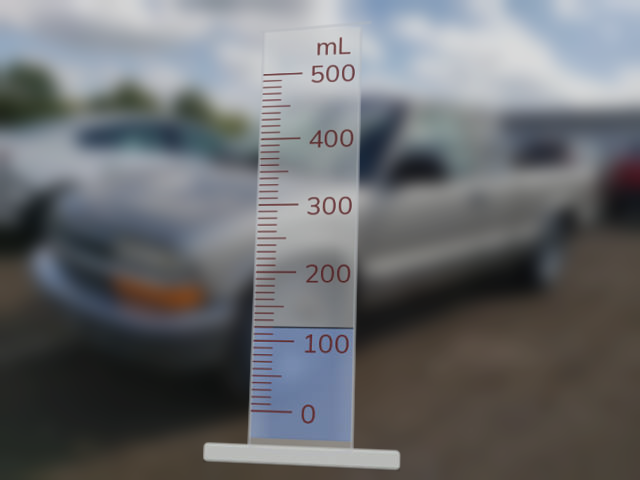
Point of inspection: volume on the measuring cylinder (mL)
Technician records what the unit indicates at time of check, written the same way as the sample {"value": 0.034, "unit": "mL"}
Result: {"value": 120, "unit": "mL"}
